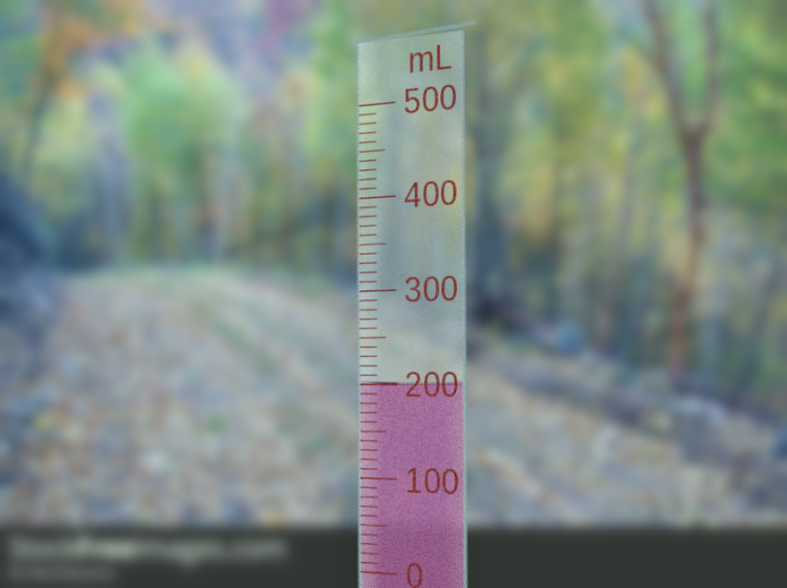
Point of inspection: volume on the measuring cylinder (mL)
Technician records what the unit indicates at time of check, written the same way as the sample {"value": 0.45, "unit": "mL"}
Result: {"value": 200, "unit": "mL"}
